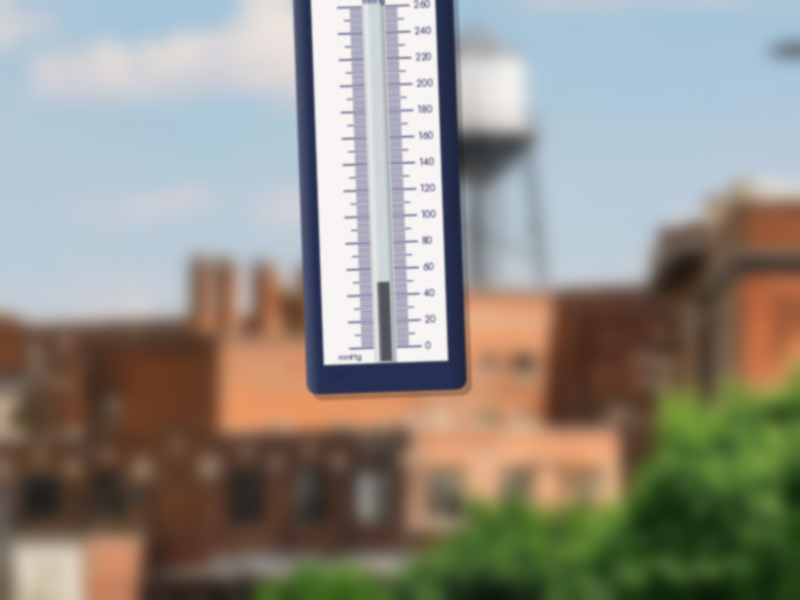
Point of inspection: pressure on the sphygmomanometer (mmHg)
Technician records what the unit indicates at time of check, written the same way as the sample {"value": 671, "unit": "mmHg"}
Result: {"value": 50, "unit": "mmHg"}
